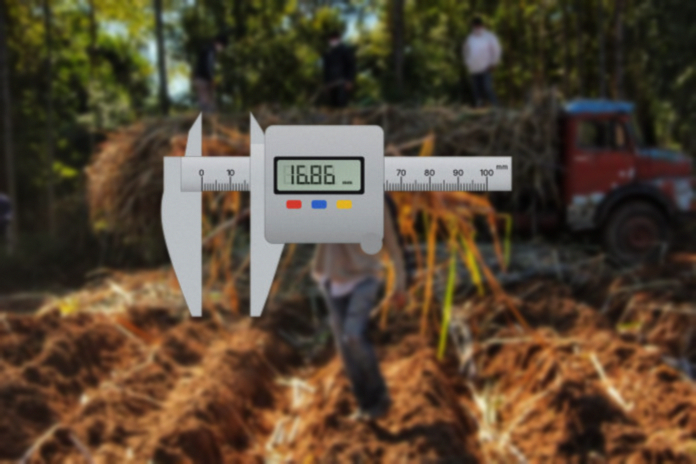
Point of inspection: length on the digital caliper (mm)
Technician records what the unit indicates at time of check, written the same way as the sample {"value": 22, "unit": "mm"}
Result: {"value": 16.86, "unit": "mm"}
